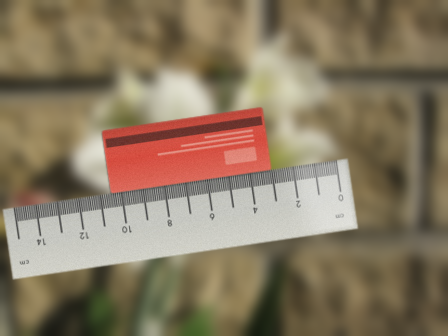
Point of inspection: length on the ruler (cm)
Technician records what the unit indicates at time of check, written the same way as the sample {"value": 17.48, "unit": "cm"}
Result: {"value": 7.5, "unit": "cm"}
